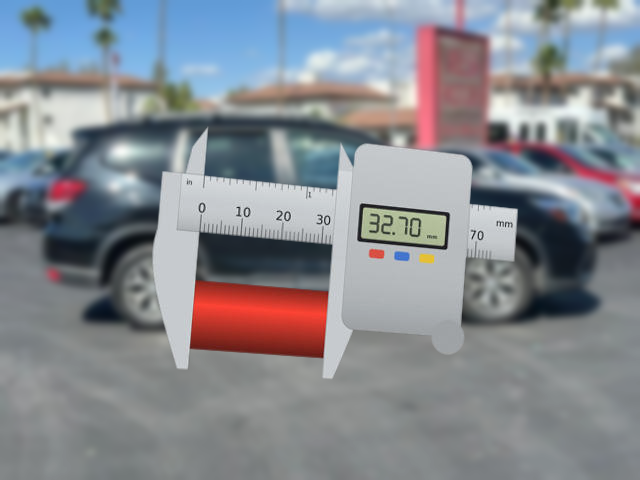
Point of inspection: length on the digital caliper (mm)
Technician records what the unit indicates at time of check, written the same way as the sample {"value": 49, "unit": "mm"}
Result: {"value": 32.70, "unit": "mm"}
